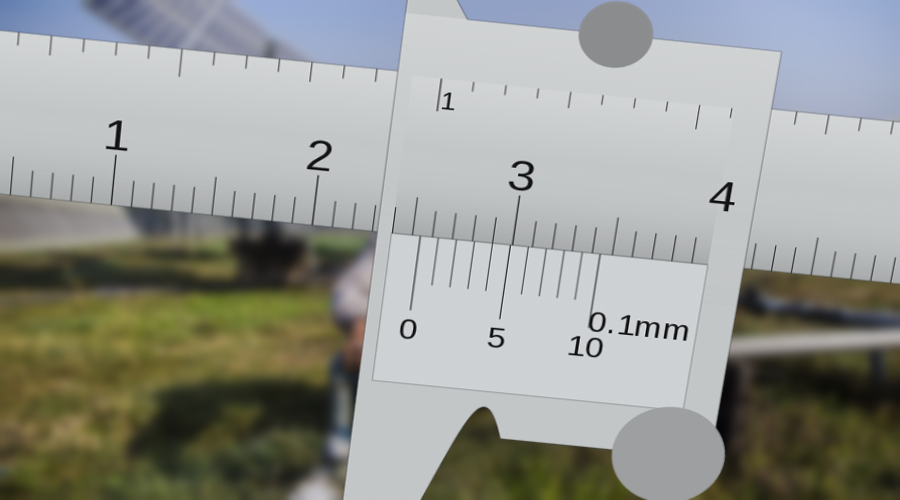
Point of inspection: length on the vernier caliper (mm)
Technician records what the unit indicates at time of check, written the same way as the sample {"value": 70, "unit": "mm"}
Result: {"value": 25.4, "unit": "mm"}
